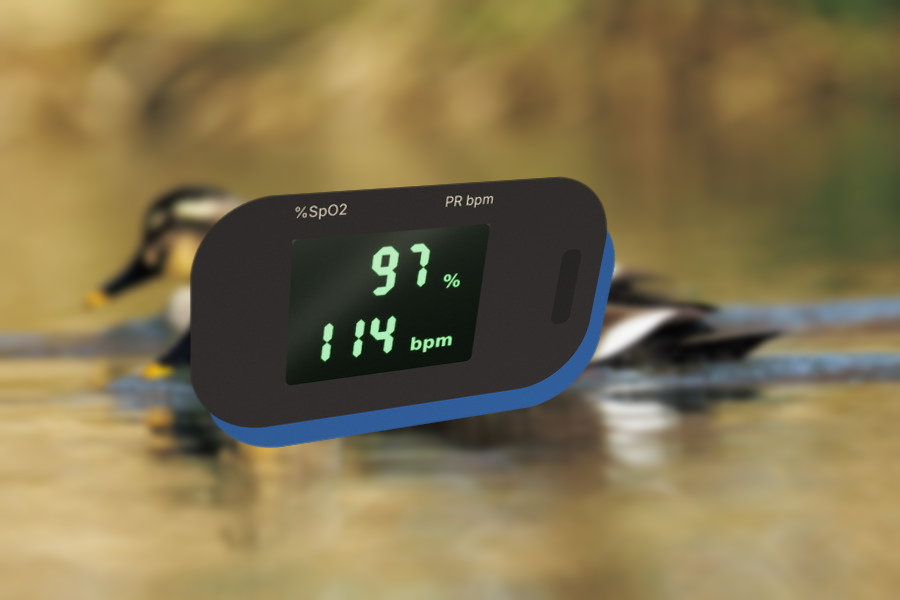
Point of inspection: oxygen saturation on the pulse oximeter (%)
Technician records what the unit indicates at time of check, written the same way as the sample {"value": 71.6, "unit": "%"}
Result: {"value": 97, "unit": "%"}
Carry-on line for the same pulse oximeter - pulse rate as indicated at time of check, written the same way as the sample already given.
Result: {"value": 114, "unit": "bpm"}
